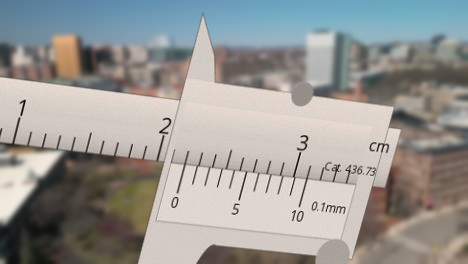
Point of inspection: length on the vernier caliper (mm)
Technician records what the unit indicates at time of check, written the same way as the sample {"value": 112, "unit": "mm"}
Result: {"value": 22.0, "unit": "mm"}
